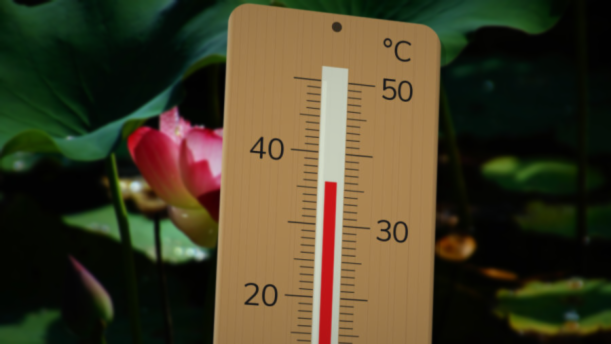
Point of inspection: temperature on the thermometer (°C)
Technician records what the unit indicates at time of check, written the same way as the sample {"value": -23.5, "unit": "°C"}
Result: {"value": 36, "unit": "°C"}
